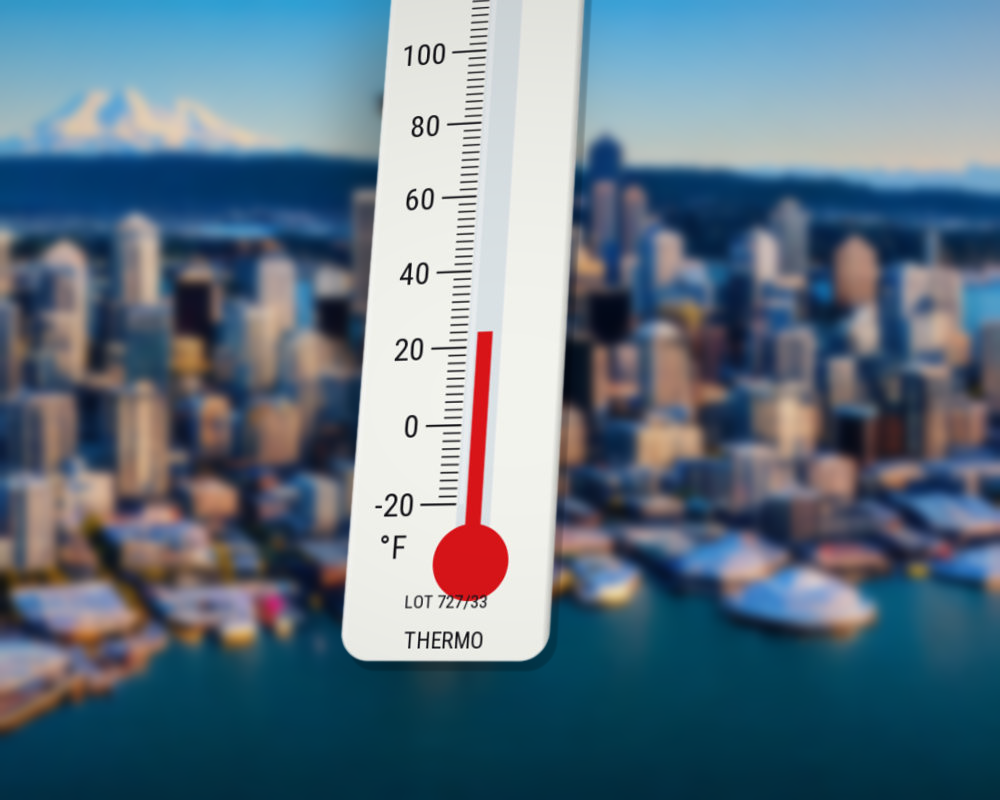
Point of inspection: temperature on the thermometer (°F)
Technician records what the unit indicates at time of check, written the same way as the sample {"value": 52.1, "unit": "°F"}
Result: {"value": 24, "unit": "°F"}
